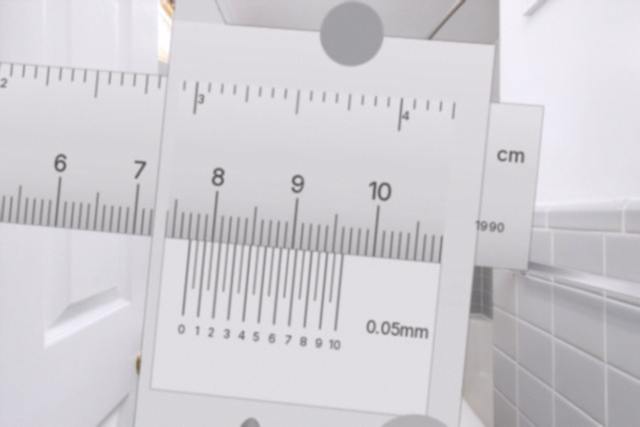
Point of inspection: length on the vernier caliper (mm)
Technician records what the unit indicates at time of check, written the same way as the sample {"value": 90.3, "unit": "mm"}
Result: {"value": 77.2, "unit": "mm"}
